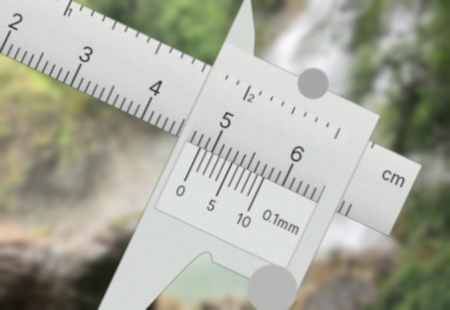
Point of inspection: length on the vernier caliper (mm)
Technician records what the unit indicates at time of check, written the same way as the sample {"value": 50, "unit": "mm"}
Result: {"value": 48.4, "unit": "mm"}
